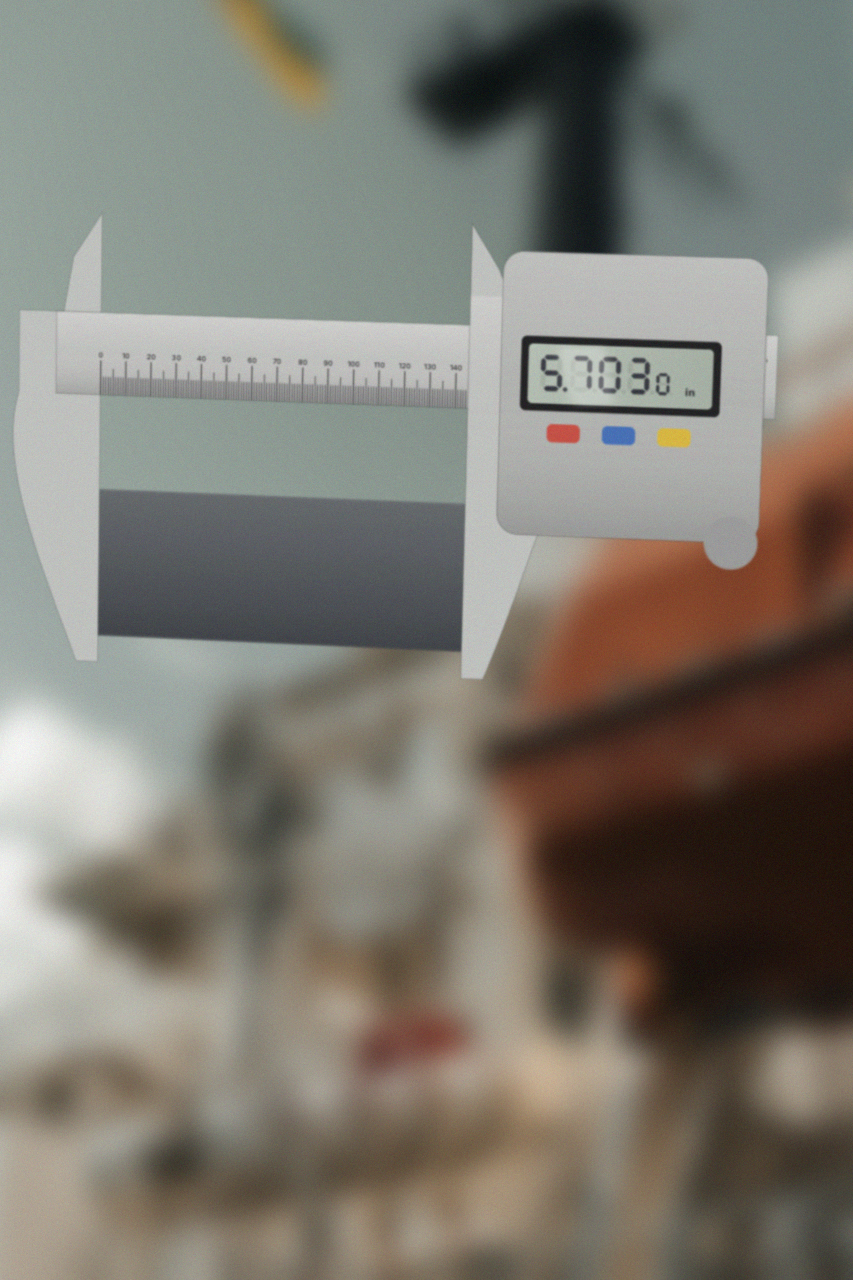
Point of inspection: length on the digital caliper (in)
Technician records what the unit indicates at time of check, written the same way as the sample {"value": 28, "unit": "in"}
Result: {"value": 5.7030, "unit": "in"}
